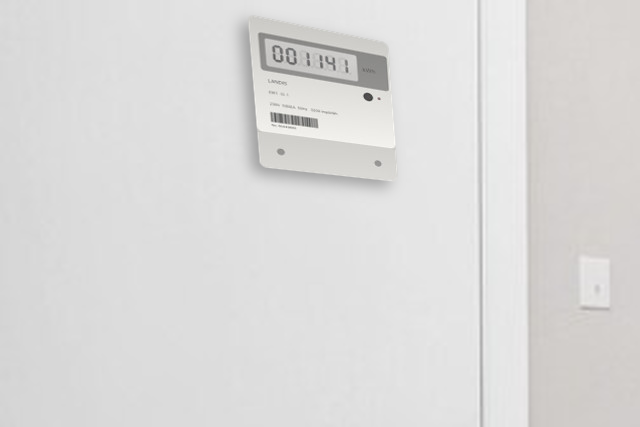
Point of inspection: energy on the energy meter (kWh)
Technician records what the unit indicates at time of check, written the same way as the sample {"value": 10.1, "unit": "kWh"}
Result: {"value": 1141, "unit": "kWh"}
